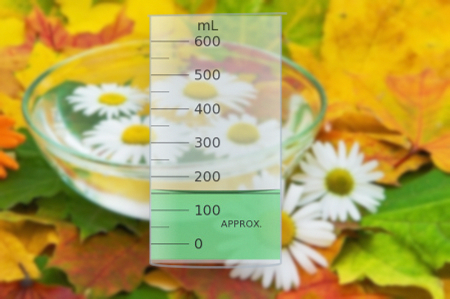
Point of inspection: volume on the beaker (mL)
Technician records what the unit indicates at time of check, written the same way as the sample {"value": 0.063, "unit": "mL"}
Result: {"value": 150, "unit": "mL"}
